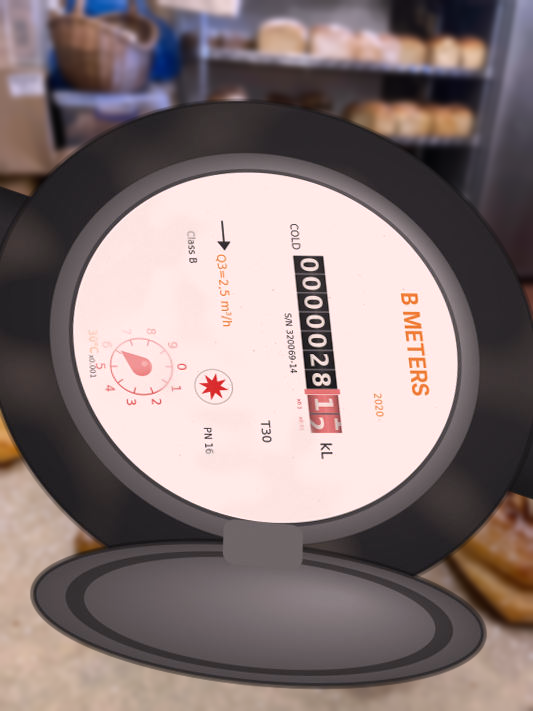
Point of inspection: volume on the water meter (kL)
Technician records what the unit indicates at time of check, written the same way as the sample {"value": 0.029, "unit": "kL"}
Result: {"value": 28.116, "unit": "kL"}
